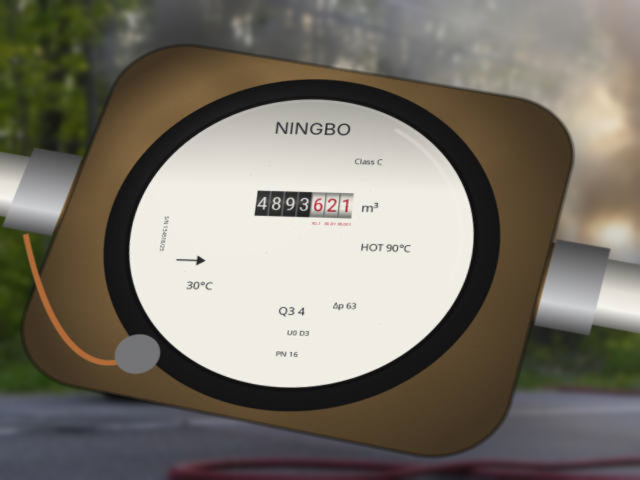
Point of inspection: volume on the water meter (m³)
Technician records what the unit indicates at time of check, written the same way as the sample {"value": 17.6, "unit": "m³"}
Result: {"value": 4893.621, "unit": "m³"}
